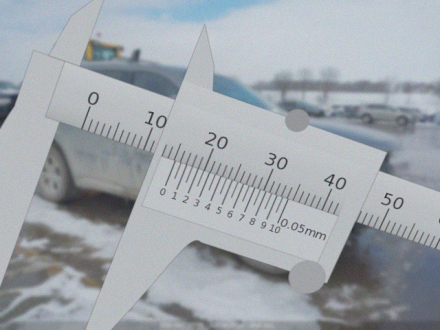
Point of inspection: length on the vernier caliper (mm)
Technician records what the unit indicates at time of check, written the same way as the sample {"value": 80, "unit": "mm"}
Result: {"value": 15.2, "unit": "mm"}
